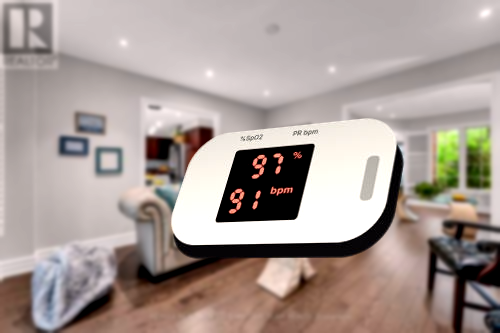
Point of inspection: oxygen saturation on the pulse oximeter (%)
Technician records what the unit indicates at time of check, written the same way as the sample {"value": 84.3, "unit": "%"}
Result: {"value": 97, "unit": "%"}
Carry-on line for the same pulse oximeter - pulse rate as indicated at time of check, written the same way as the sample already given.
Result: {"value": 91, "unit": "bpm"}
